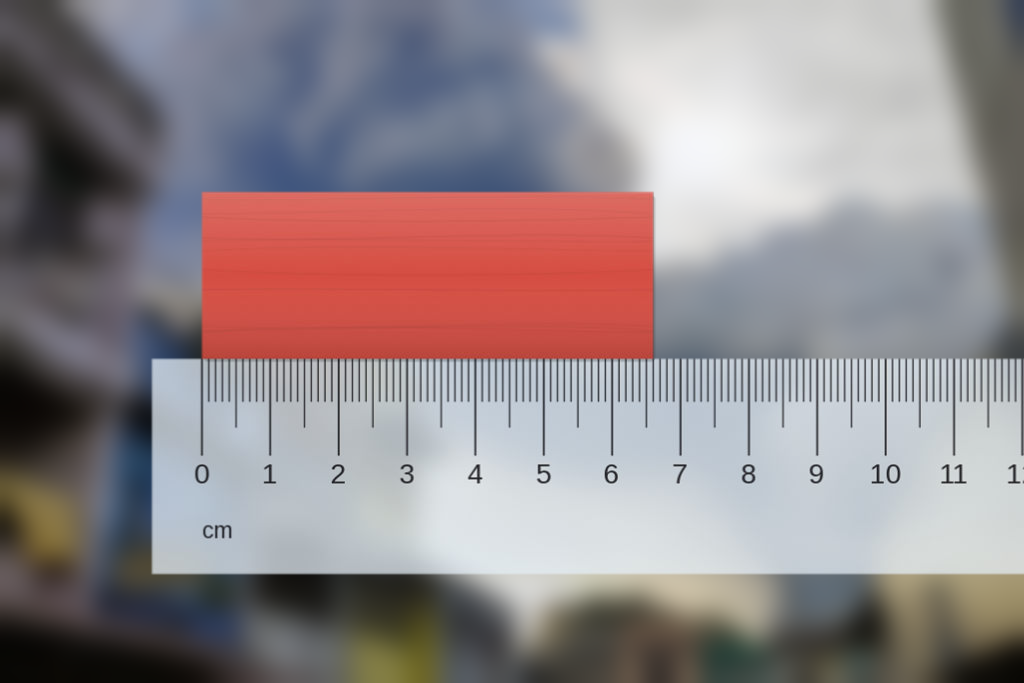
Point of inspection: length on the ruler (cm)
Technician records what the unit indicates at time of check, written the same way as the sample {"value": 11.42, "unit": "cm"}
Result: {"value": 6.6, "unit": "cm"}
